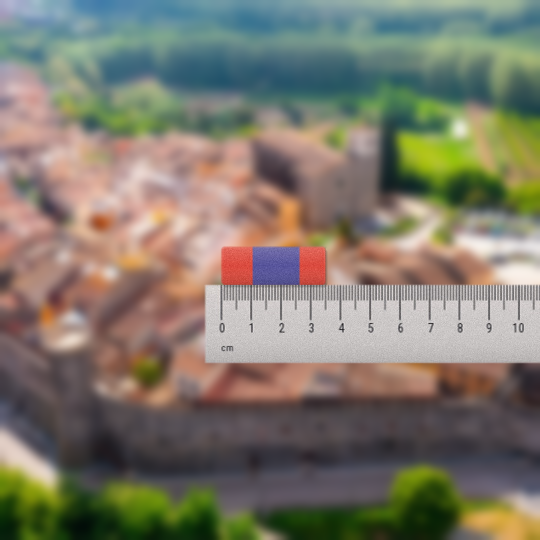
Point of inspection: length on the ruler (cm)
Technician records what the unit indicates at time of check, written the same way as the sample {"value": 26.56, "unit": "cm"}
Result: {"value": 3.5, "unit": "cm"}
